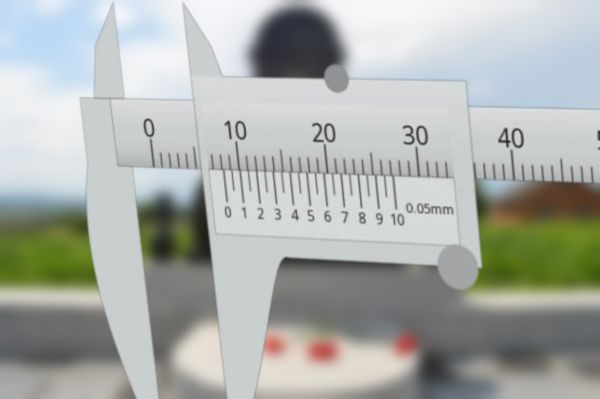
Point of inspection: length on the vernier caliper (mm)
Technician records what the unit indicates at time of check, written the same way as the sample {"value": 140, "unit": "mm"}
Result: {"value": 8.2, "unit": "mm"}
